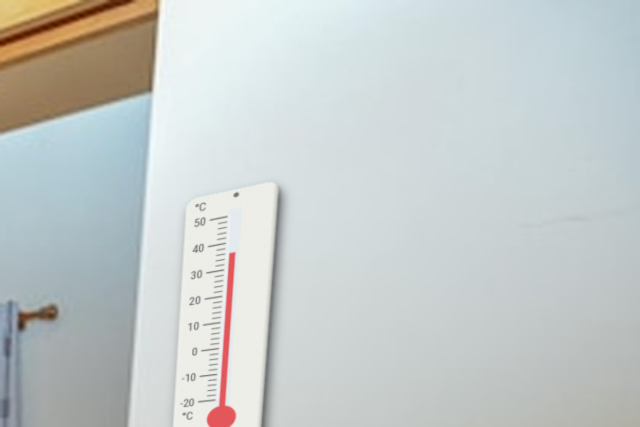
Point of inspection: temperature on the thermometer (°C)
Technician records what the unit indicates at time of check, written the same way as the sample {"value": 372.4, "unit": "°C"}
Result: {"value": 36, "unit": "°C"}
